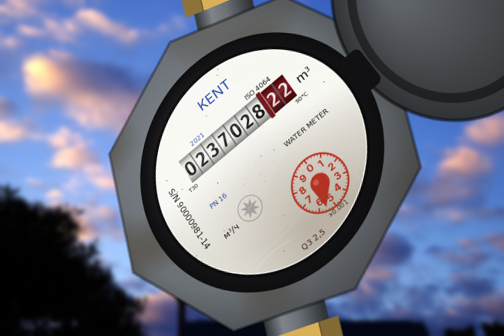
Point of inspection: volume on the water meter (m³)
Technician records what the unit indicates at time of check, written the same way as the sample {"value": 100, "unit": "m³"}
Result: {"value": 237028.225, "unit": "m³"}
